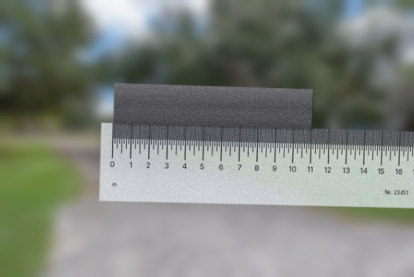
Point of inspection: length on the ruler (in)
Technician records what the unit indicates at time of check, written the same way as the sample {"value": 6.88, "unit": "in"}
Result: {"value": 11, "unit": "in"}
